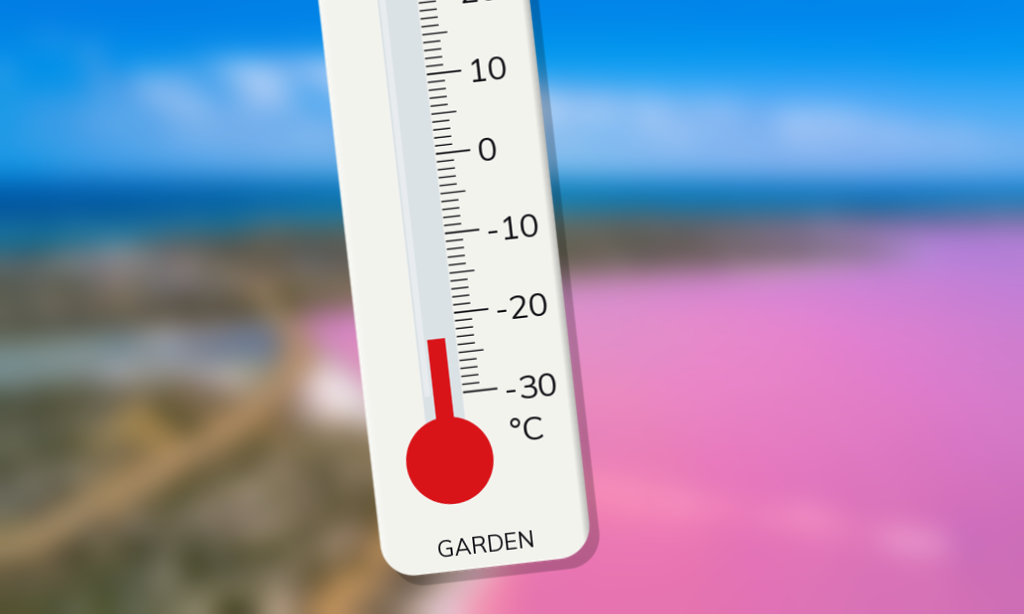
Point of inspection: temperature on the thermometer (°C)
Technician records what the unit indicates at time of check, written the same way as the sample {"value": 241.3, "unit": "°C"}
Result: {"value": -23, "unit": "°C"}
